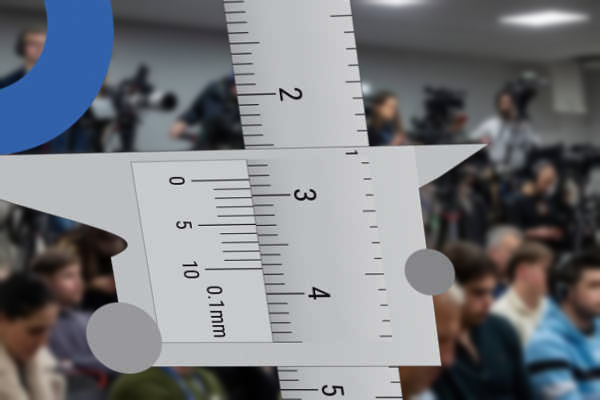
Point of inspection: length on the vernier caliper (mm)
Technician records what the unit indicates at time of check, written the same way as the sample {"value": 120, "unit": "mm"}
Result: {"value": 28.4, "unit": "mm"}
